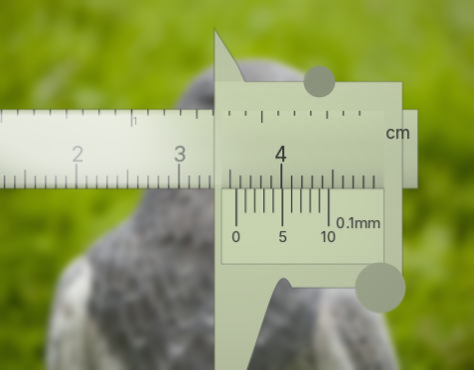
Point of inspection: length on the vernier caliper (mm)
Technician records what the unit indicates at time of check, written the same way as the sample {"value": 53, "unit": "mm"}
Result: {"value": 35.6, "unit": "mm"}
